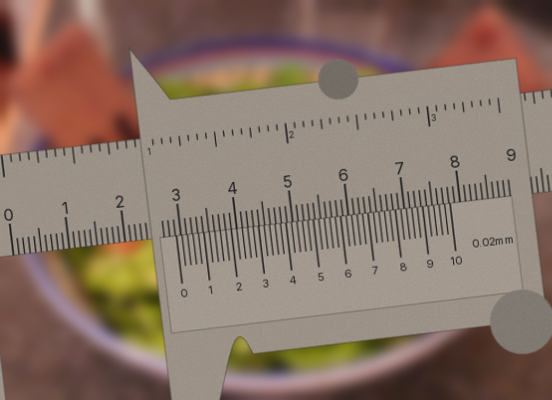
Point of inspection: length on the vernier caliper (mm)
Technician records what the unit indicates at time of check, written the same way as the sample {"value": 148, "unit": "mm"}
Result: {"value": 29.2, "unit": "mm"}
